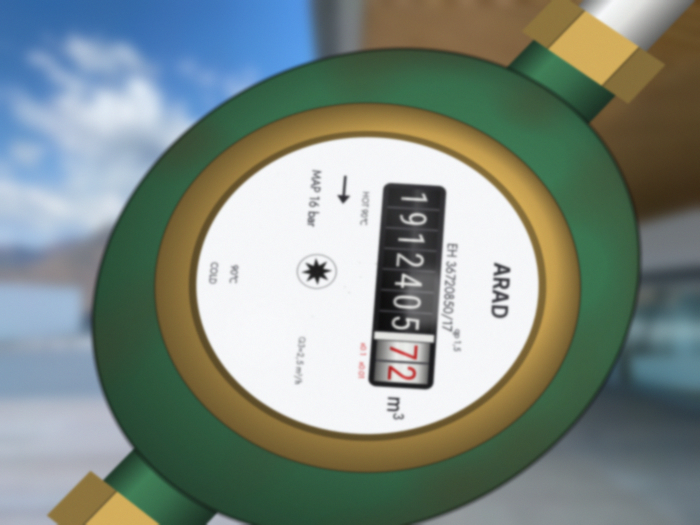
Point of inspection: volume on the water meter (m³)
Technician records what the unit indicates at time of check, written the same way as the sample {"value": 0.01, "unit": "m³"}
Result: {"value": 1912405.72, "unit": "m³"}
